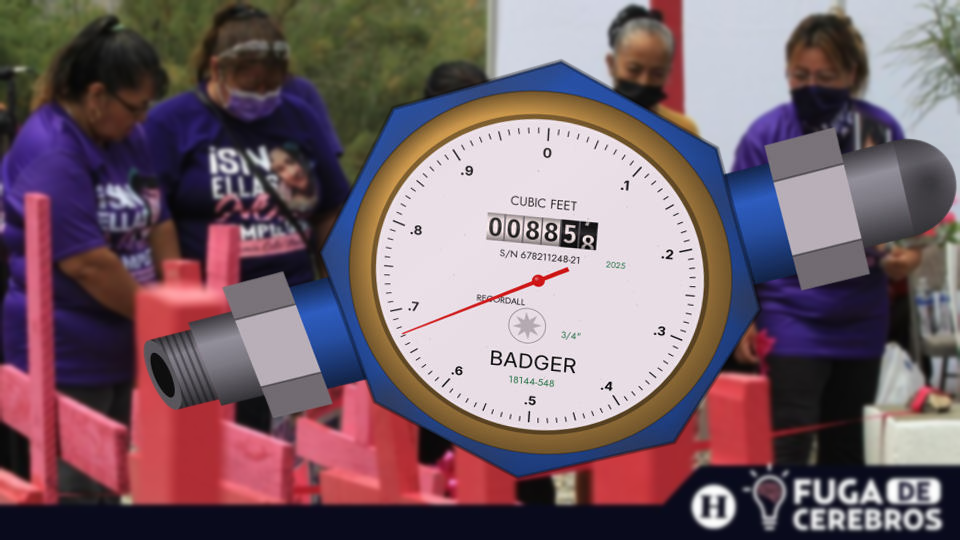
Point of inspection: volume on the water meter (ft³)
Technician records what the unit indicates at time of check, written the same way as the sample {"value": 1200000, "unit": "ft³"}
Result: {"value": 8857.67, "unit": "ft³"}
